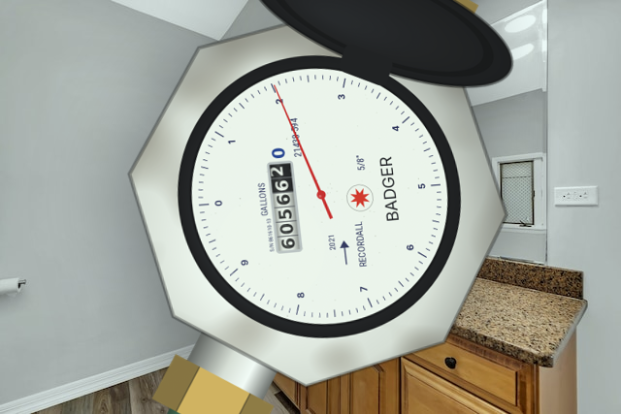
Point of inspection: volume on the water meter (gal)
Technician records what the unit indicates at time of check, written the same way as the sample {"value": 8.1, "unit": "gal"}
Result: {"value": 6056622.0, "unit": "gal"}
